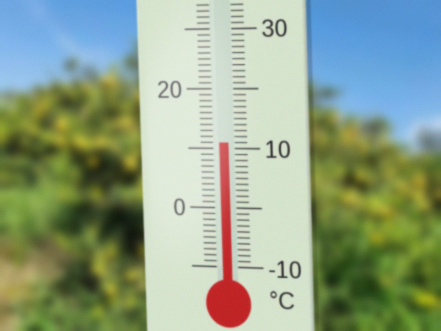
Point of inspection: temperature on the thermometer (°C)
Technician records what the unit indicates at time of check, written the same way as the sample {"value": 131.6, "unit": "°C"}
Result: {"value": 11, "unit": "°C"}
